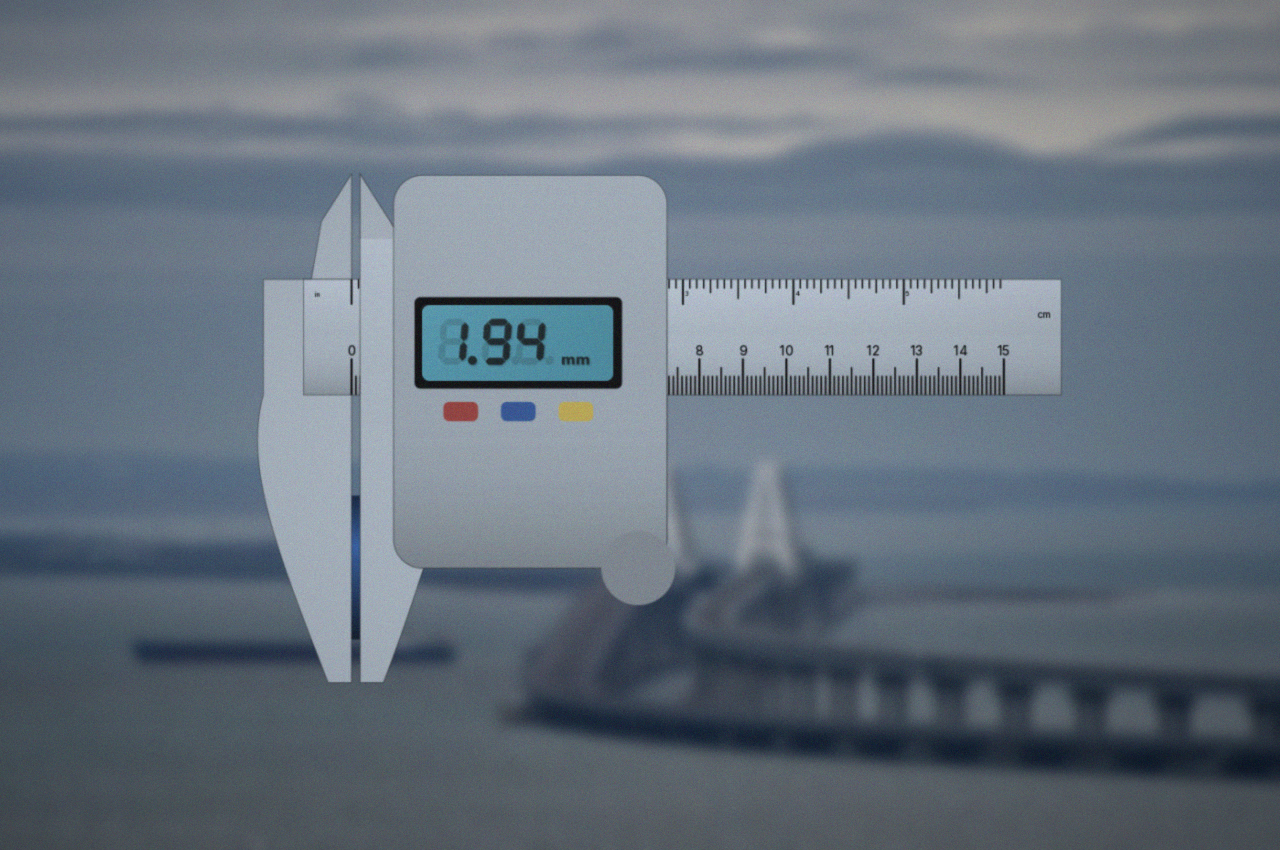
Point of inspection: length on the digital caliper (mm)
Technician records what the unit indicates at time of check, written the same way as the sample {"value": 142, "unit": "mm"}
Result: {"value": 1.94, "unit": "mm"}
